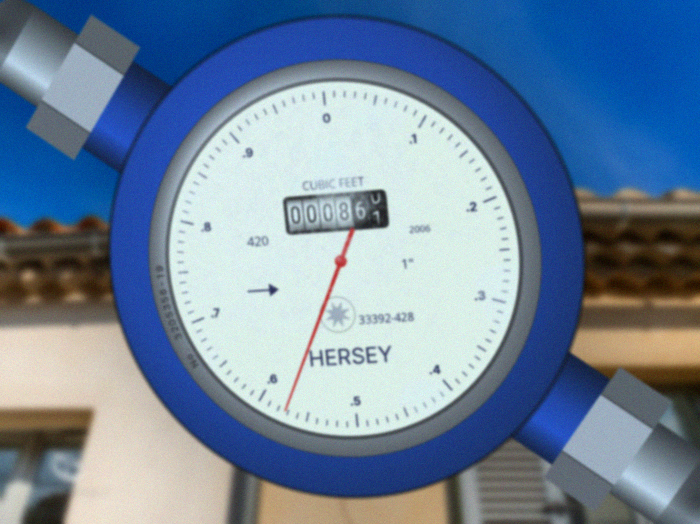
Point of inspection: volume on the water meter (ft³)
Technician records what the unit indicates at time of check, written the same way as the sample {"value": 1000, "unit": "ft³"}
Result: {"value": 860.57, "unit": "ft³"}
